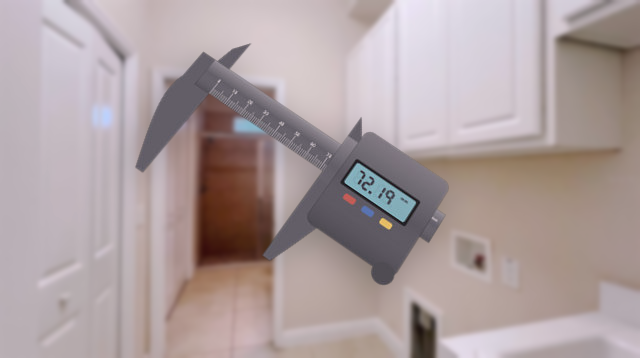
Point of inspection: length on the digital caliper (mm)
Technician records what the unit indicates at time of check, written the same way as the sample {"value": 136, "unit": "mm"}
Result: {"value": 72.19, "unit": "mm"}
